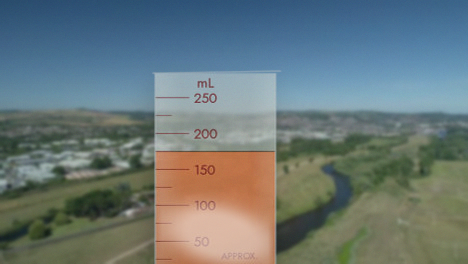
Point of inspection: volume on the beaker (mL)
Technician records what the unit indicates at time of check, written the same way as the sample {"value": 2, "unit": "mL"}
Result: {"value": 175, "unit": "mL"}
